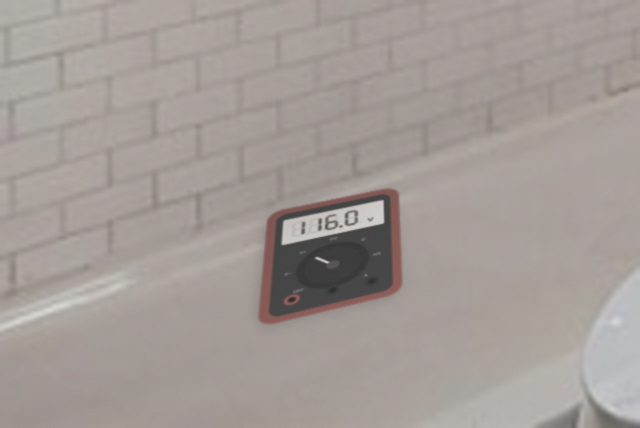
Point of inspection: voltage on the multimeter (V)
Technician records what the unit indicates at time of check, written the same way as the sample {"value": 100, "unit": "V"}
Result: {"value": 116.0, "unit": "V"}
